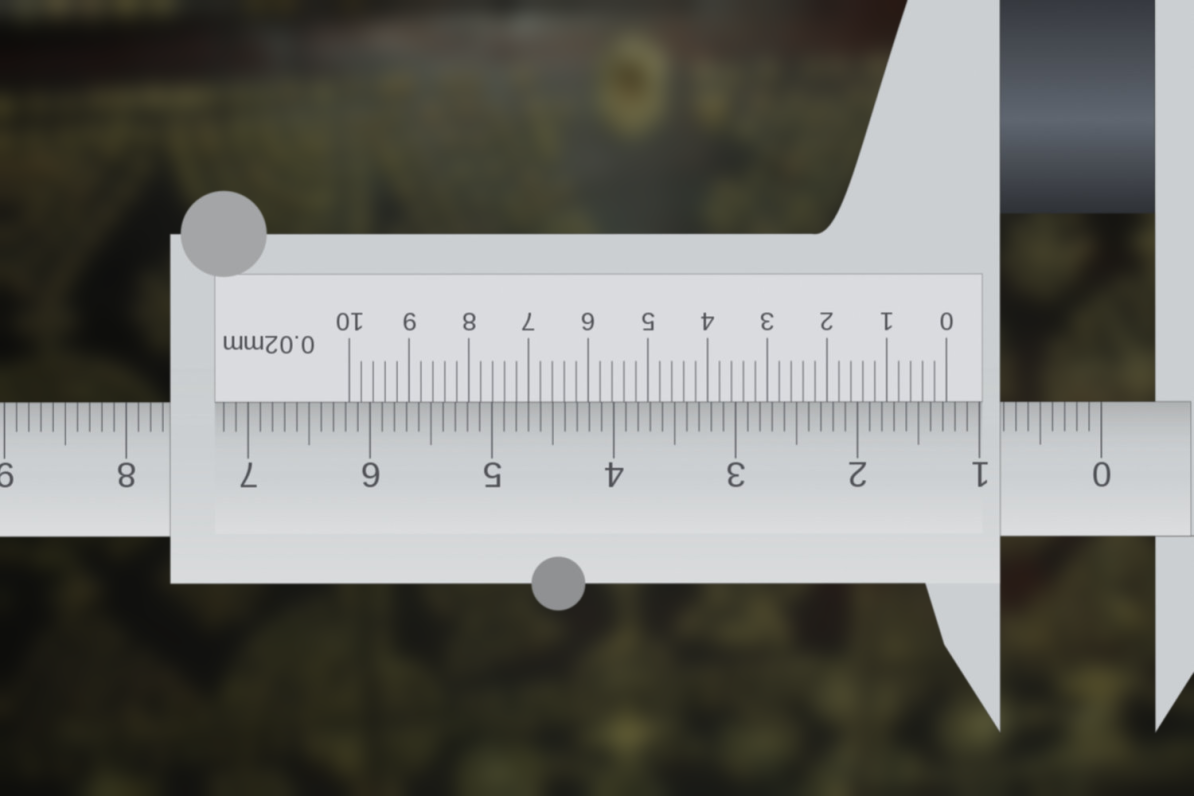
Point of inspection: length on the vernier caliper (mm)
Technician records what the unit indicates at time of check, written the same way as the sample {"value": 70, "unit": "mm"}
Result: {"value": 12.7, "unit": "mm"}
